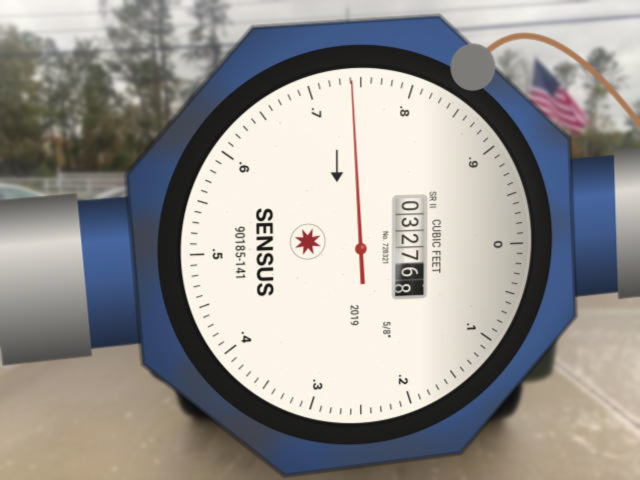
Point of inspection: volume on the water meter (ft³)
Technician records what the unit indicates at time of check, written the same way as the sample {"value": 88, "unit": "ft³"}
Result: {"value": 32767.74, "unit": "ft³"}
